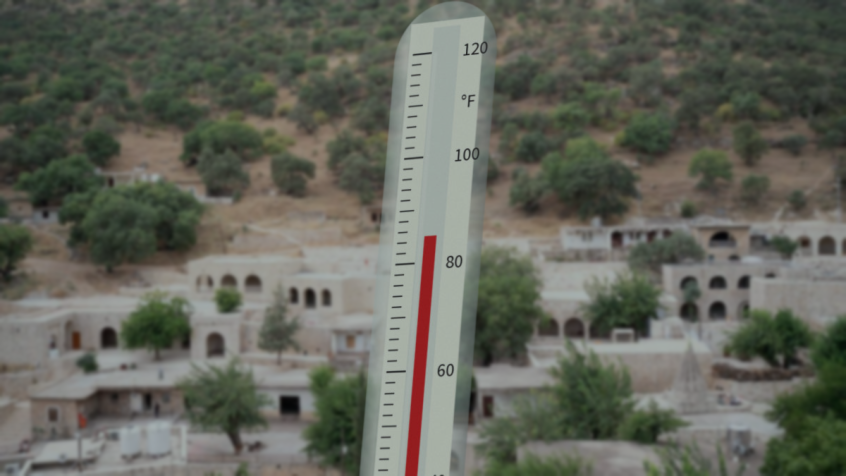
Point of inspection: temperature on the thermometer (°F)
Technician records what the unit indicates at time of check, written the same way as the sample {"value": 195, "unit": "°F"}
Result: {"value": 85, "unit": "°F"}
